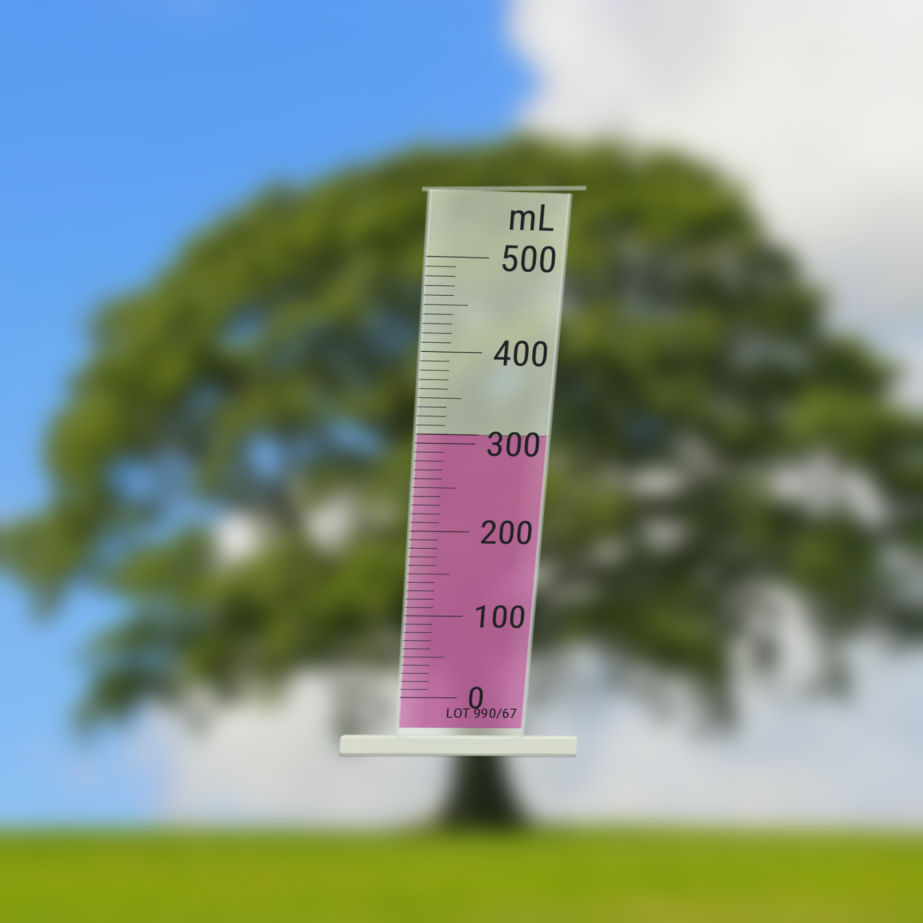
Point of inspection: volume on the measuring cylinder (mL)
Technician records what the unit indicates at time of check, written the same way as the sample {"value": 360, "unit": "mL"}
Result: {"value": 310, "unit": "mL"}
